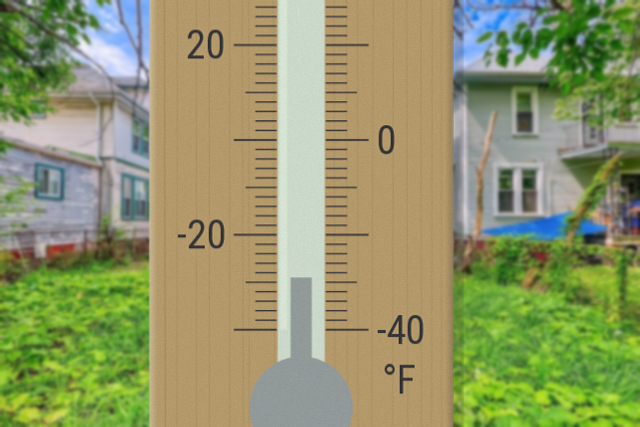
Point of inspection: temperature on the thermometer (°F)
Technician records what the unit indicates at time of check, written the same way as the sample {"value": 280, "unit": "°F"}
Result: {"value": -29, "unit": "°F"}
